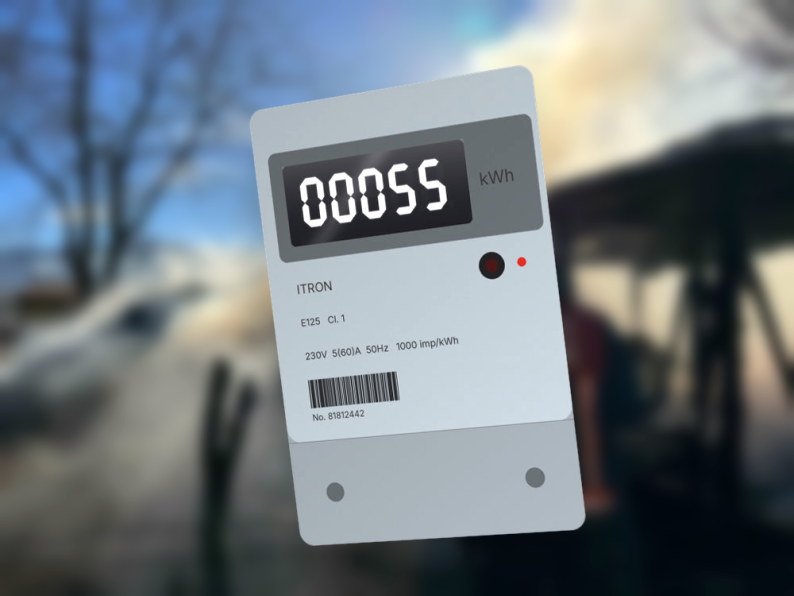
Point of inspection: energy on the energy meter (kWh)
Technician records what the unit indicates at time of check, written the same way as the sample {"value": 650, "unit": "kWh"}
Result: {"value": 55, "unit": "kWh"}
